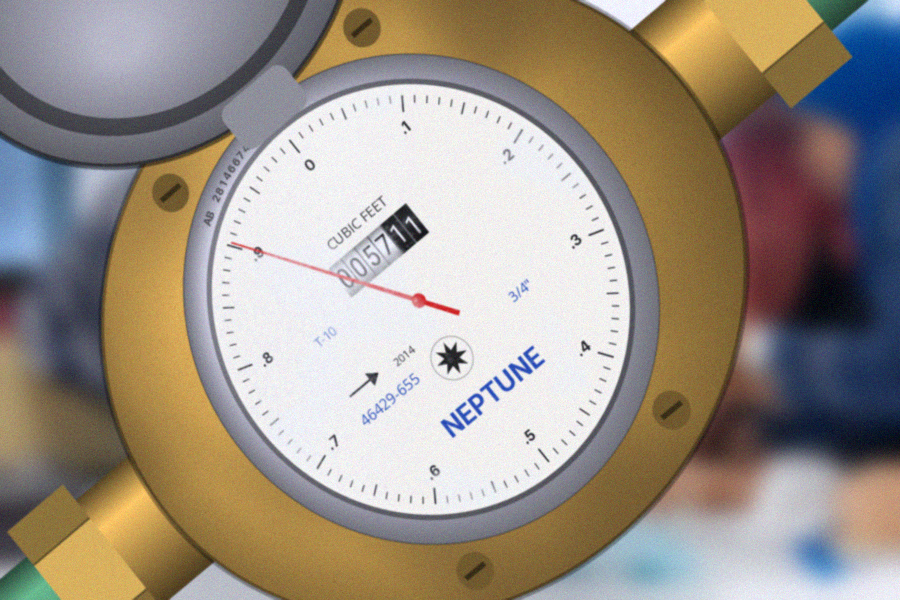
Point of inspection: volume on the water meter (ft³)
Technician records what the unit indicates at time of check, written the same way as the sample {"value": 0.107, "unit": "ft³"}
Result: {"value": 5710.90, "unit": "ft³"}
